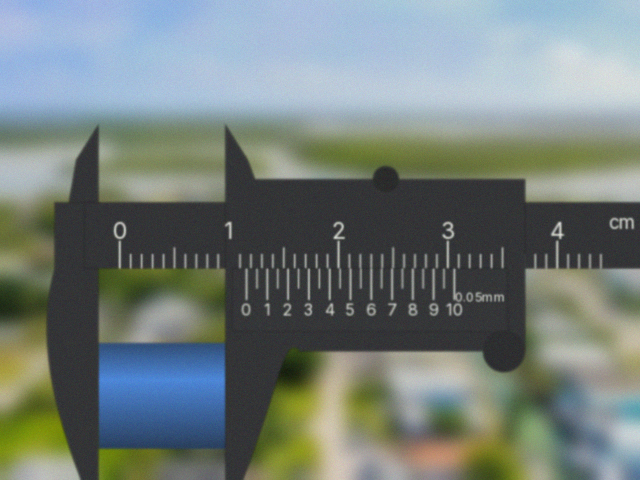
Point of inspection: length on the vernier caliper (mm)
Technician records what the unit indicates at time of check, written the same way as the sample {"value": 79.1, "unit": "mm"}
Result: {"value": 11.6, "unit": "mm"}
